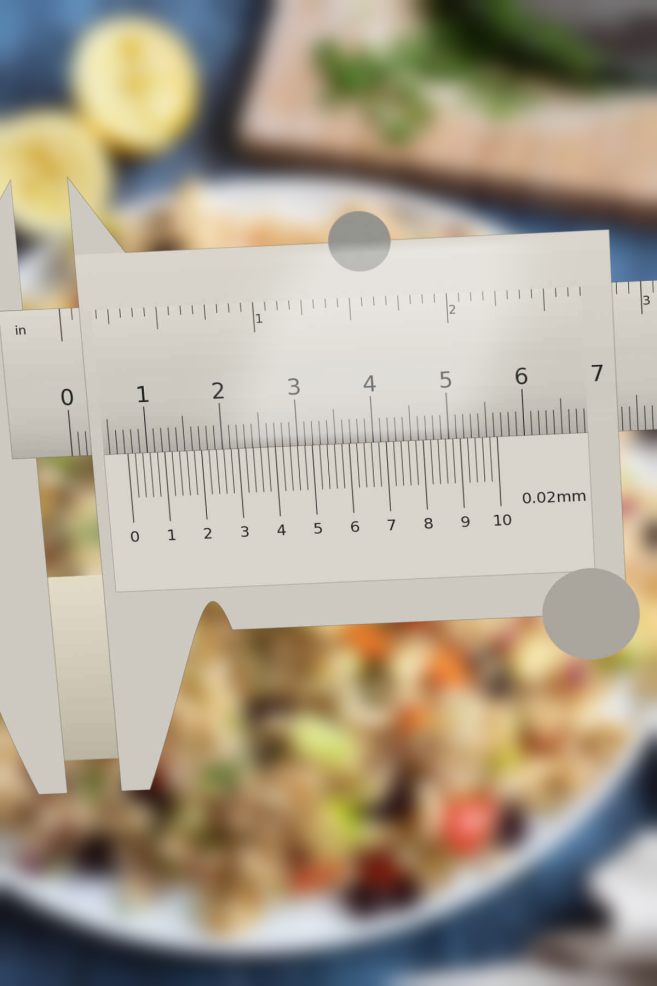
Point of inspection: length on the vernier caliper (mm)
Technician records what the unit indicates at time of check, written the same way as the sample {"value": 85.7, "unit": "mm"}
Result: {"value": 7.4, "unit": "mm"}
